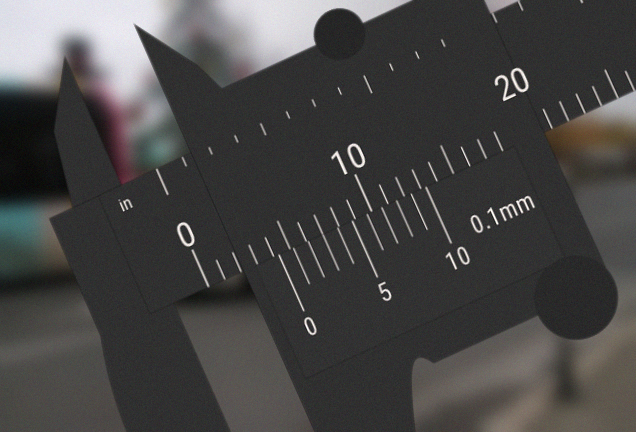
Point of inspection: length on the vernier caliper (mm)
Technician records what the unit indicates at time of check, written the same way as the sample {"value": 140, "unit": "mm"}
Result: {"value": 4.3, "unit": "mm"}
